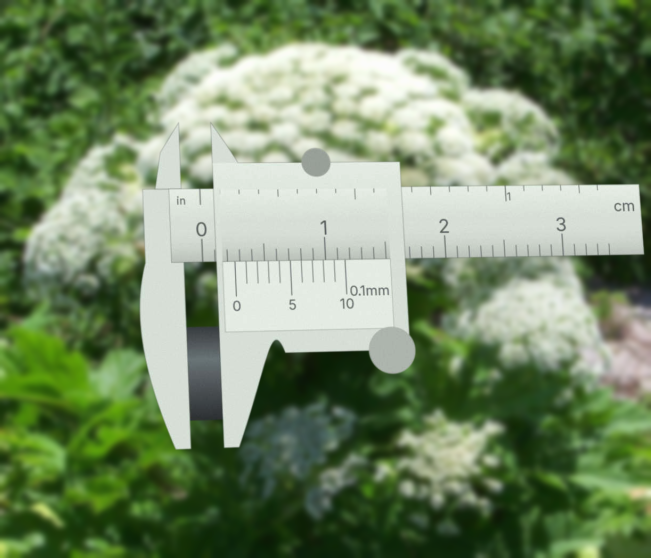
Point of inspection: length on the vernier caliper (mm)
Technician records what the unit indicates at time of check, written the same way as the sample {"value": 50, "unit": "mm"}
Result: {"value": 2.6, "unit": "mm"}
